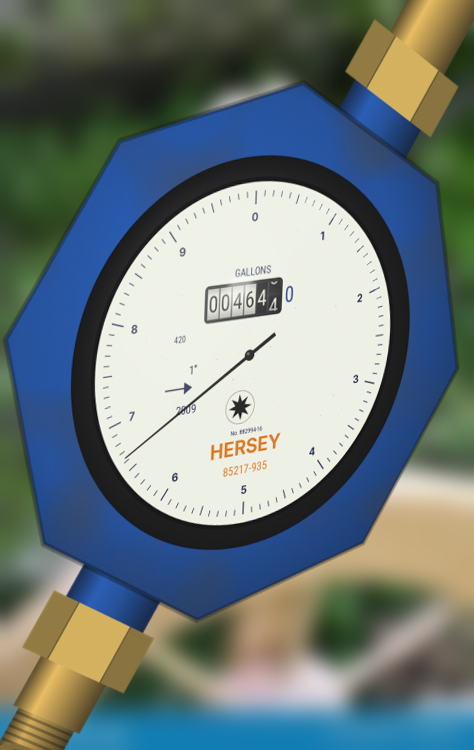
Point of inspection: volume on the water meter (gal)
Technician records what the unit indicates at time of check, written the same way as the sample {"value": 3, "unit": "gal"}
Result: {"value": 46436.6, "unit": "gal"}
